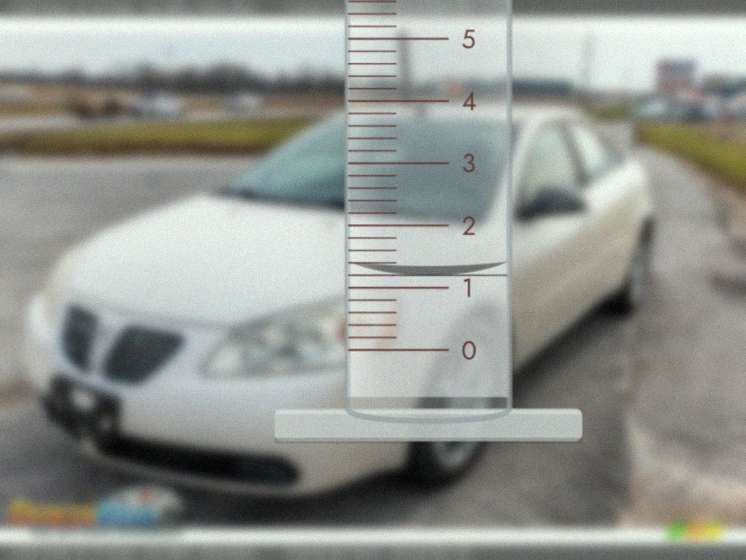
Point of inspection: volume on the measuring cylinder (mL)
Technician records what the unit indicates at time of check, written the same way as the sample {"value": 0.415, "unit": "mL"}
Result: {"value": 1.2, "unit": "mL"}
